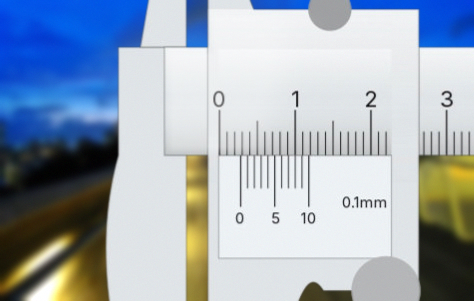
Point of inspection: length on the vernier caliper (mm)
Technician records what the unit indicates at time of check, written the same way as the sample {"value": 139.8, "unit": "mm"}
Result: {"value": 2.8, "unit": "mm"}
